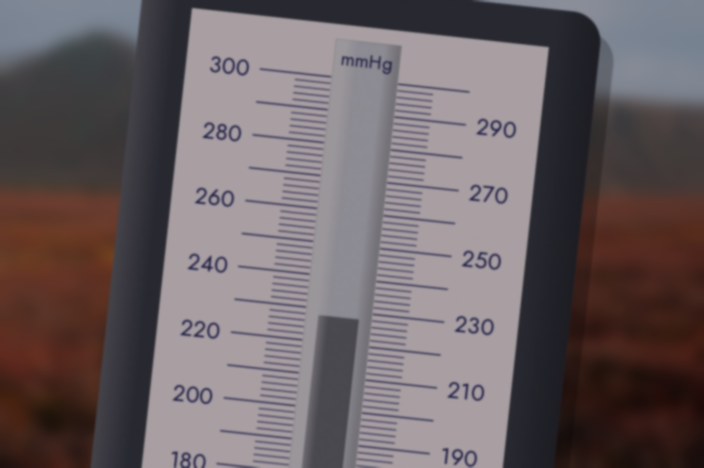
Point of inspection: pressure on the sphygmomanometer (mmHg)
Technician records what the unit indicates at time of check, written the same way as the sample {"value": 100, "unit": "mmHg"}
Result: {"value": 228, "unit": "mmHg"}
